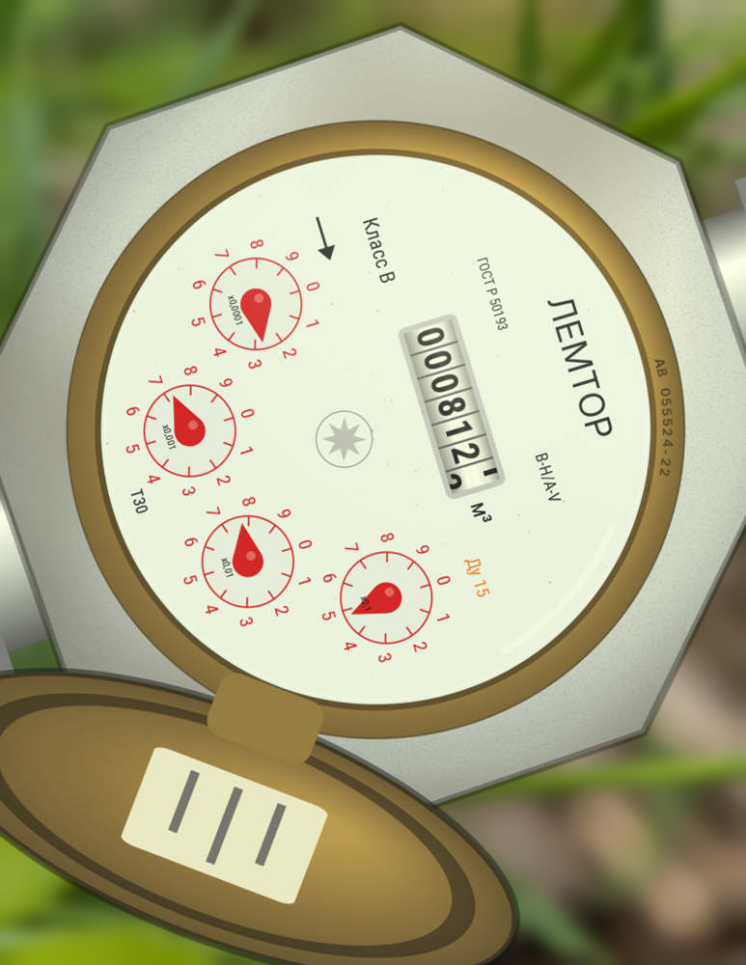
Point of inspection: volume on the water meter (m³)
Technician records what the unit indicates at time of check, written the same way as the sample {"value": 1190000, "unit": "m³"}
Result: {"value": 8121.4772, "unit": "m³"}
